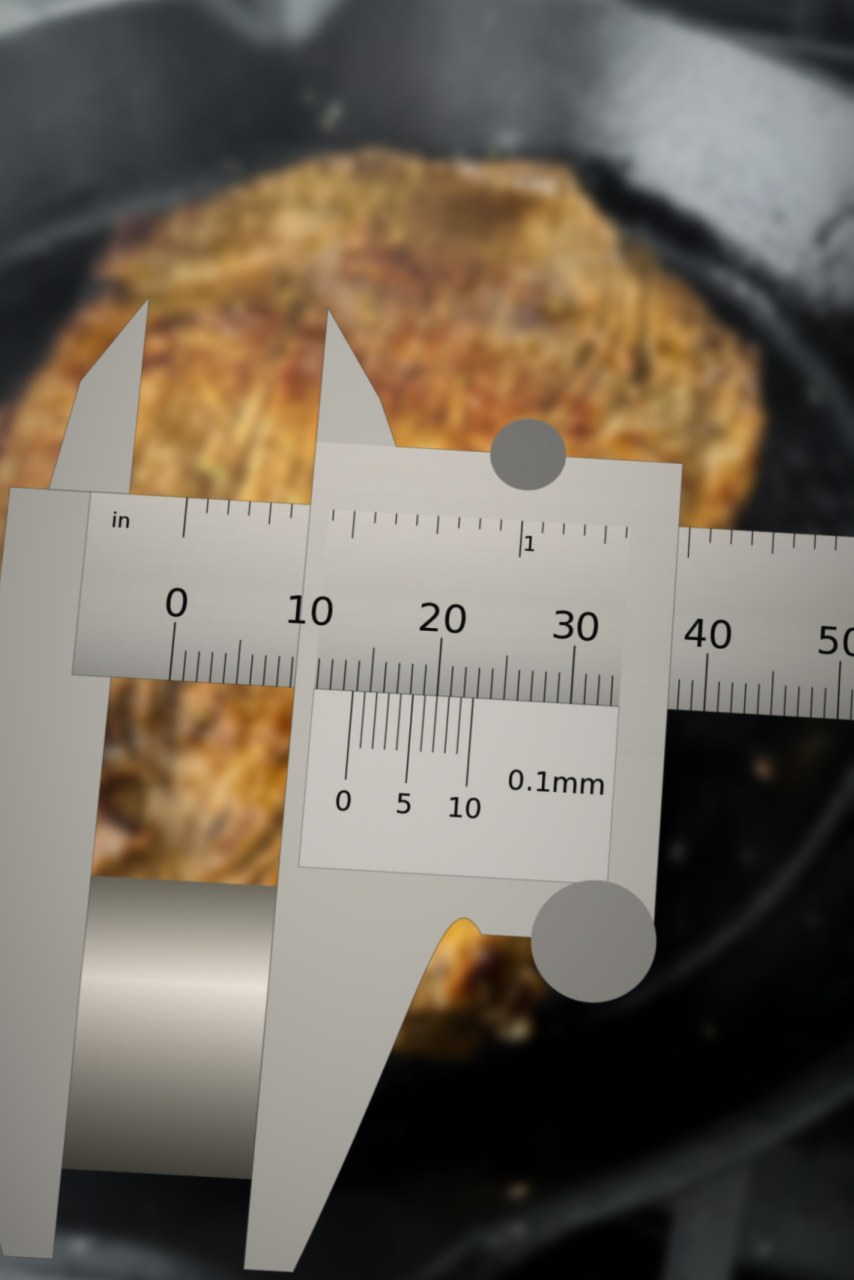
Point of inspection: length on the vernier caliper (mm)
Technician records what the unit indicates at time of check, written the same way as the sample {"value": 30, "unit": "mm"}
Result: {"value": 13.7, "unit": "mm"}
